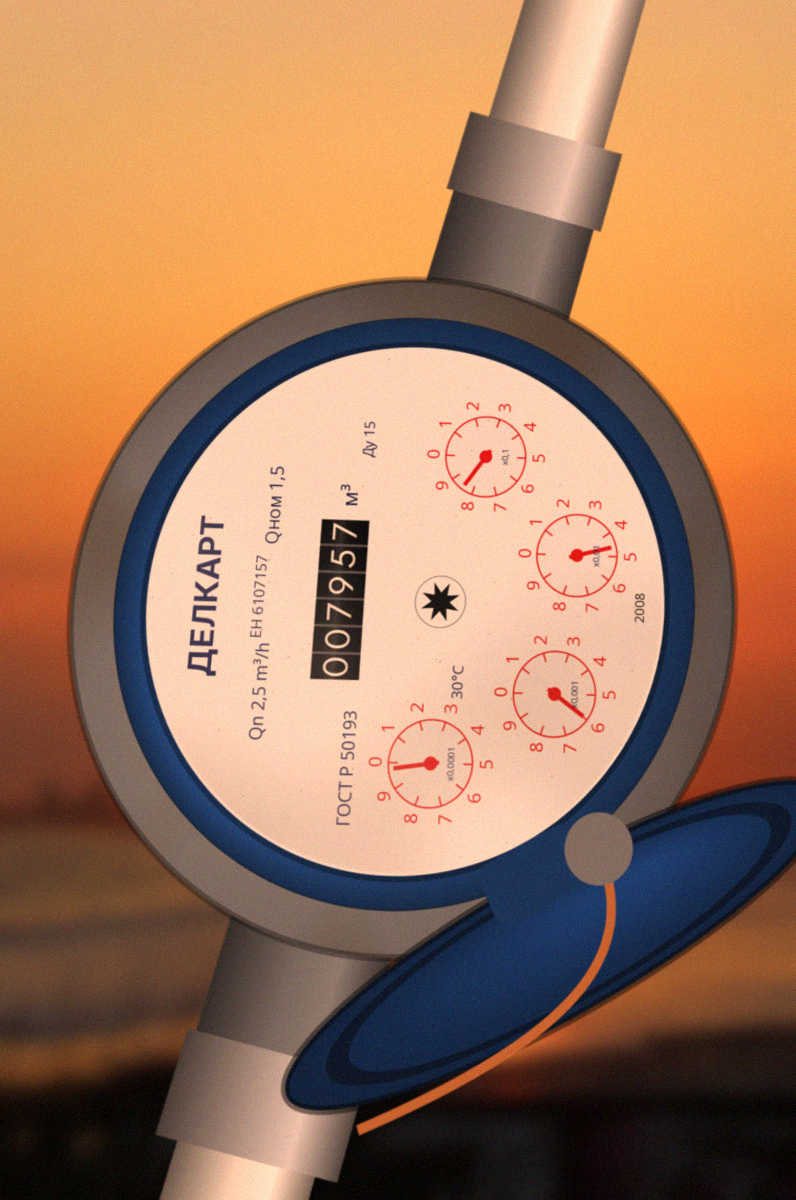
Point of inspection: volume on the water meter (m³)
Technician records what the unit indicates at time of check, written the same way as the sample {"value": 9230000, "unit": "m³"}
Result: {"value": 7957.8459, "unit": "m³"}
